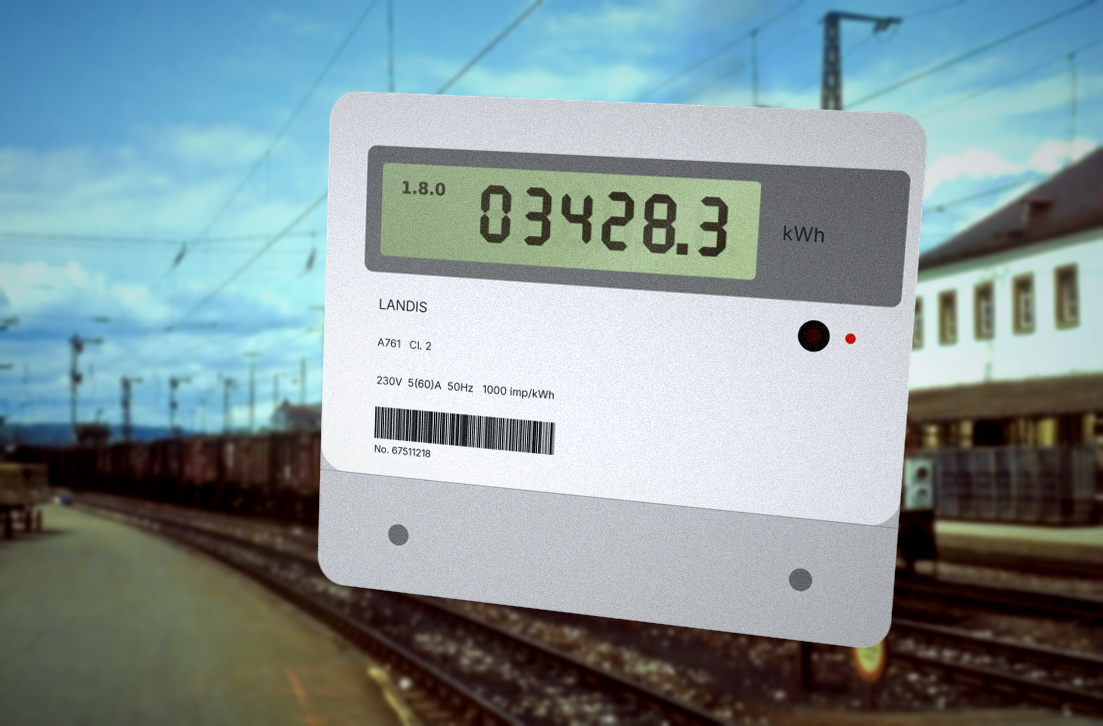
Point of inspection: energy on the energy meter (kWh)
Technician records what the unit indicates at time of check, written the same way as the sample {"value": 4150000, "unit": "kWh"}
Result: {"value": 3428.3, "unit": "kWh"}
